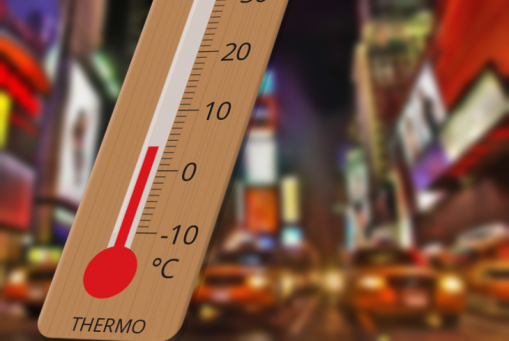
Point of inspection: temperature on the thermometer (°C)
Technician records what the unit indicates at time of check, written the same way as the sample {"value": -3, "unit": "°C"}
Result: {"value": 4, "unit": "°C"}
